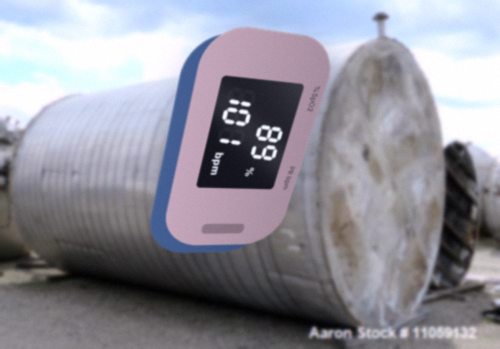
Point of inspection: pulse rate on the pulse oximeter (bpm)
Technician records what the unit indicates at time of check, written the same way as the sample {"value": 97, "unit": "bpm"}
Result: {"value": 101, "unit": "bpm"}
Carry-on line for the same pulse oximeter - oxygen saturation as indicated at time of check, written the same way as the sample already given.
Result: {"value": 89, "unit": "%"}
